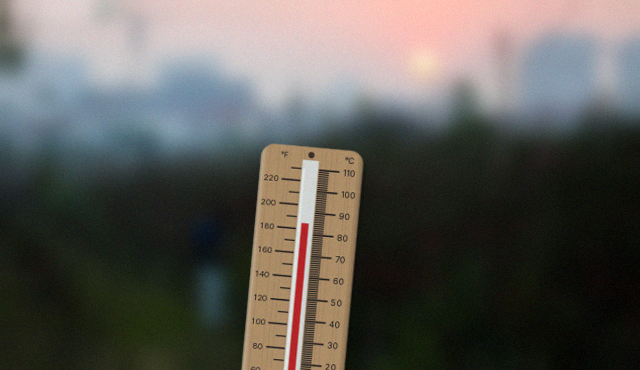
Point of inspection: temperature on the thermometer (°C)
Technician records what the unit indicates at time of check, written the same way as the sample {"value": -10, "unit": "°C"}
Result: {"value": 85, "unit": "°C"}
